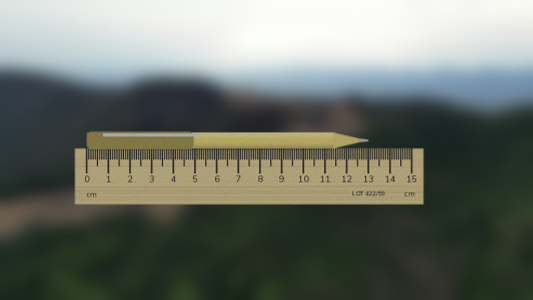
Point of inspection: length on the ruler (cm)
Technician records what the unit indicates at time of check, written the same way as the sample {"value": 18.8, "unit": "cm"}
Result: {"value": 13, "unit": "cm"}
